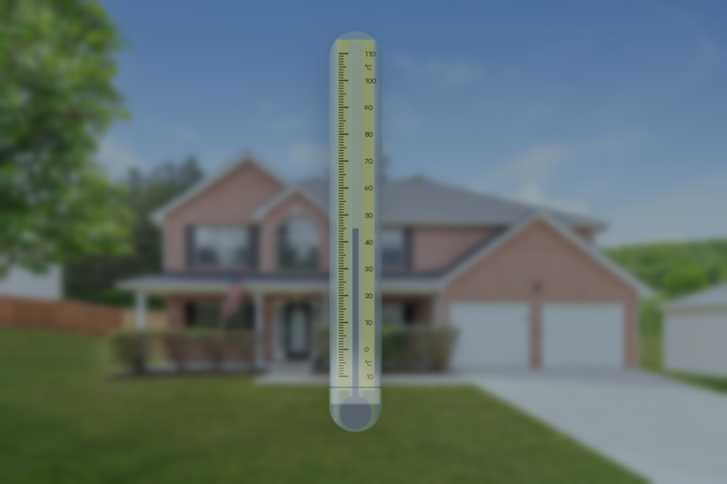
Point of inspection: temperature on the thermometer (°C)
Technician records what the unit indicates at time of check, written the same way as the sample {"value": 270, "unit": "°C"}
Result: {"value": 45, "unit": "°C"}
